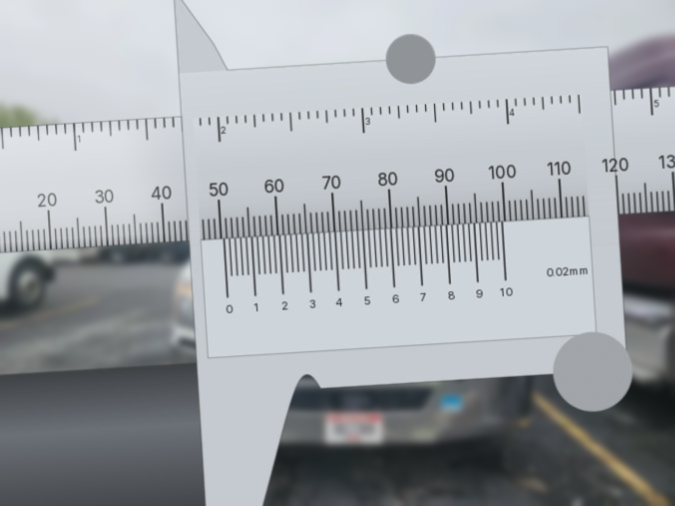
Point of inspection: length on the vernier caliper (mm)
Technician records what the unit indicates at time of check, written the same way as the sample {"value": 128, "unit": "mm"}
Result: {"value": 50.5, "unit": "mm"}
